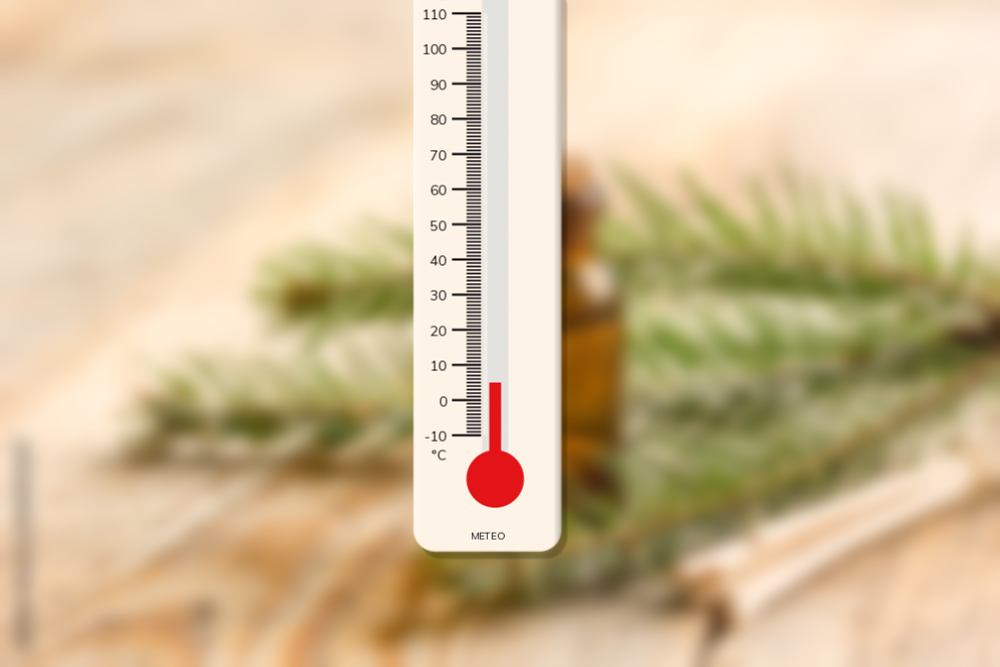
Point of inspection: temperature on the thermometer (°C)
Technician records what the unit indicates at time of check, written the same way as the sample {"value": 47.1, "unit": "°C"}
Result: {"value": 5, "unit": "°C"}
